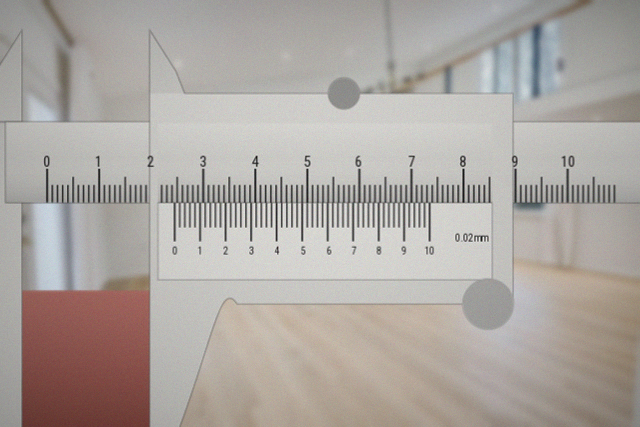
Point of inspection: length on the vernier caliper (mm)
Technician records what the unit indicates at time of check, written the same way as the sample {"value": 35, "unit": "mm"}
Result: {"value": 24.5, "unit": "mm"}
